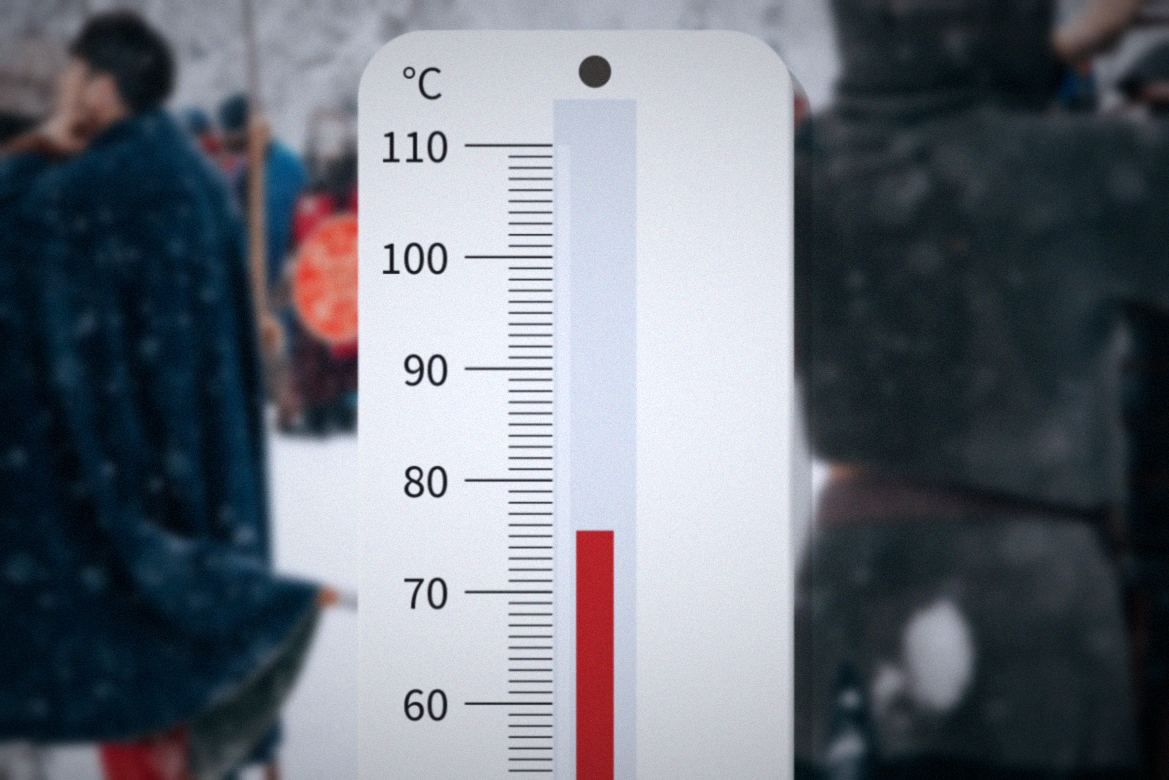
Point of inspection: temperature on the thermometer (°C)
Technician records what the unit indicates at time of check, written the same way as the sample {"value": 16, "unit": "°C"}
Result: {"value": 75.5, "unit": "°C"}
